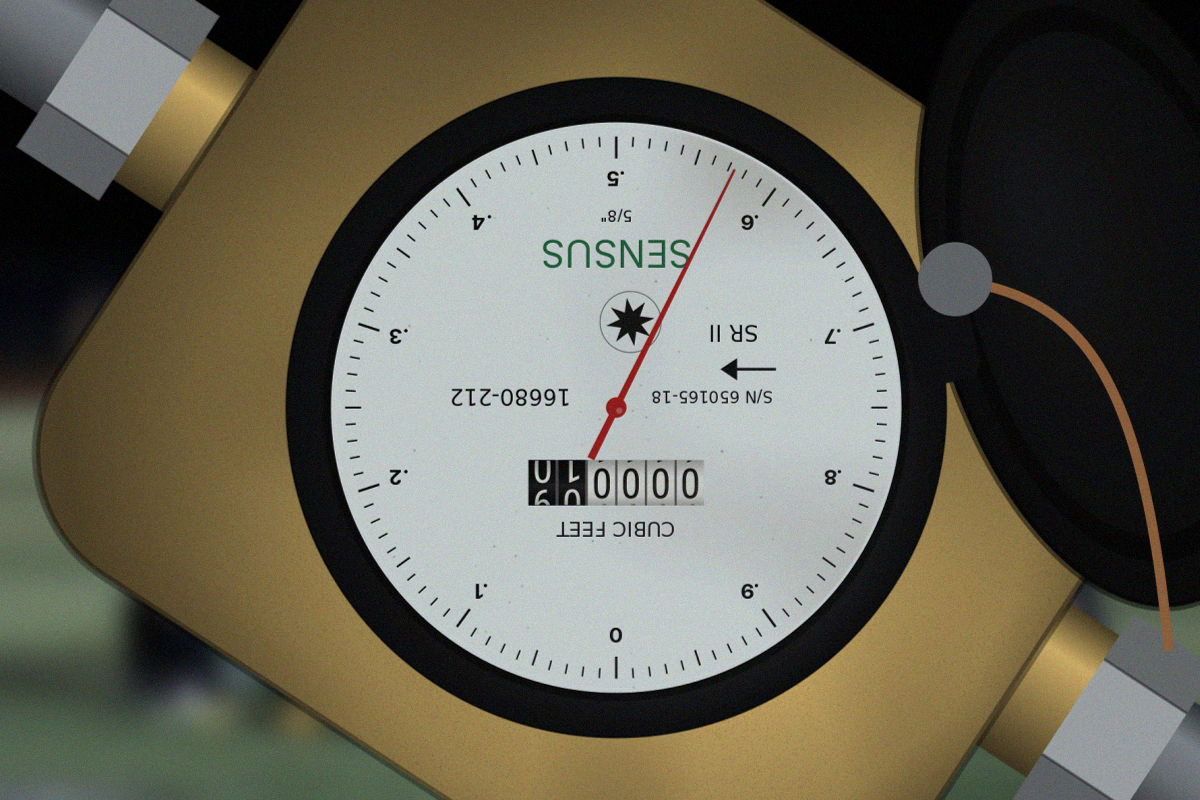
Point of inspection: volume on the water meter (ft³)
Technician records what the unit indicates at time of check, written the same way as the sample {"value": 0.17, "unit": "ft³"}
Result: {"value": 9.57, "unit": "ft³"}
